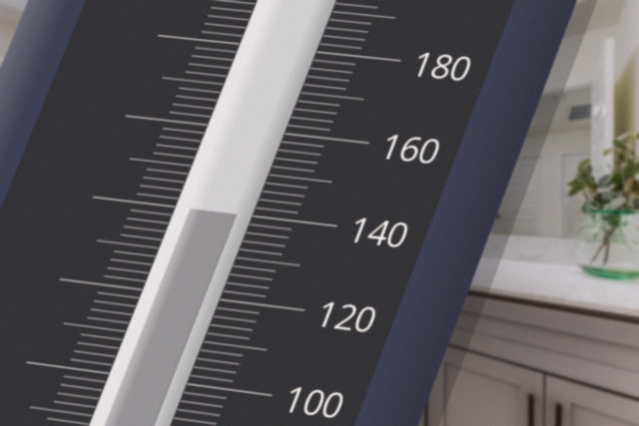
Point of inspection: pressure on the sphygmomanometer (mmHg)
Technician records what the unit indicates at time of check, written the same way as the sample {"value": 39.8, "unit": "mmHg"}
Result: {"value": 140, "unit": "mmHg"}
